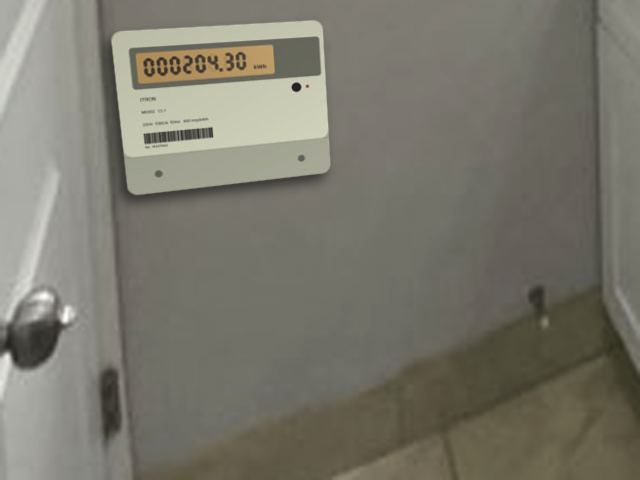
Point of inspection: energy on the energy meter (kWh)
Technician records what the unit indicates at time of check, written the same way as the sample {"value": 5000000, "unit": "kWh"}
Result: {"value": 204.30, "unit": "kWh"}
